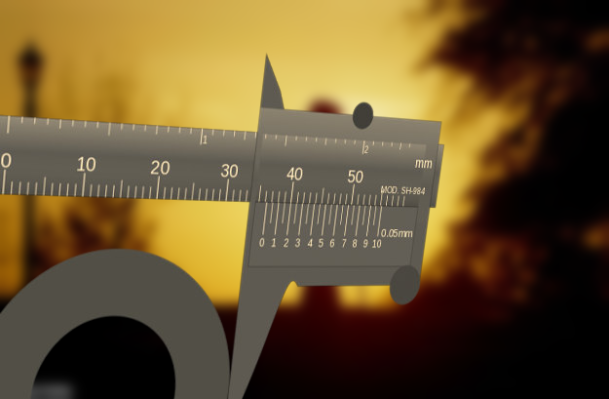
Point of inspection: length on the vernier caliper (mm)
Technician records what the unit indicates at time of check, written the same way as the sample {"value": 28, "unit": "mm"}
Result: {"value": 36.2, "unit": "mm"}
